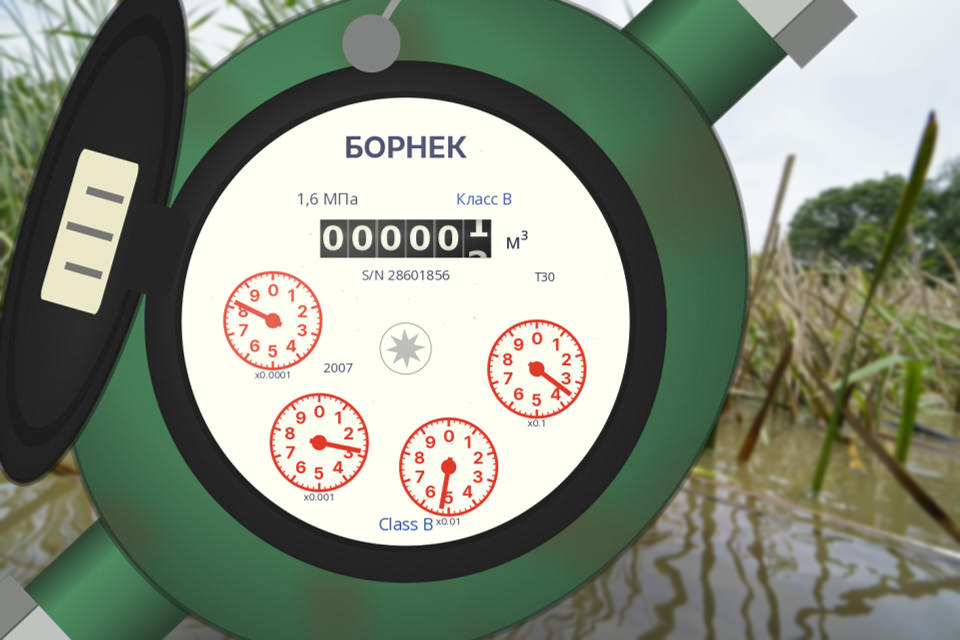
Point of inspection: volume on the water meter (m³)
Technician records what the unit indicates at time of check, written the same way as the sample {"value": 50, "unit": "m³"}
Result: {"value": 1.3528, "unit": "m³"}
